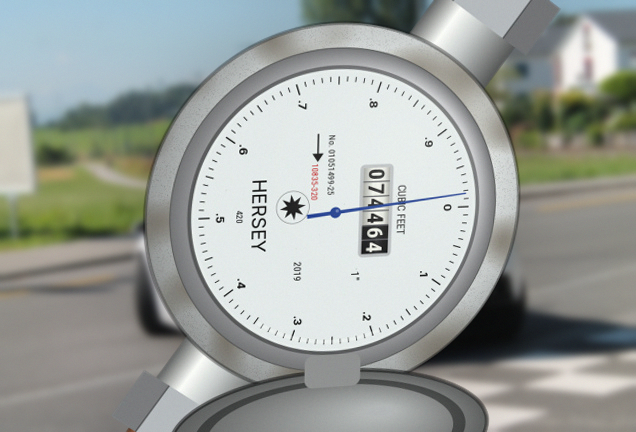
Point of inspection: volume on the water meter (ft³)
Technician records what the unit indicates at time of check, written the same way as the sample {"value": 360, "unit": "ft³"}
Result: {"value": 74463.98, "unit": "ft³"}
